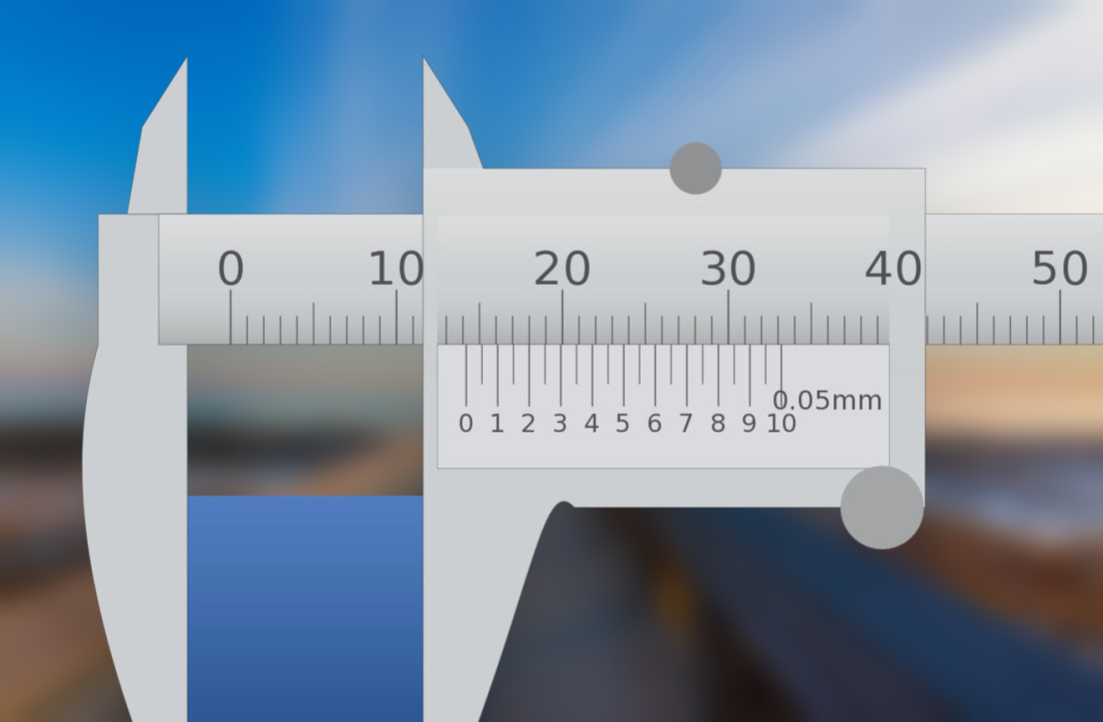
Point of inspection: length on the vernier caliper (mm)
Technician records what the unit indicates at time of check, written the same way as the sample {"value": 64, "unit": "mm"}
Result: {"value": 14.2, "unit": "mm"}
